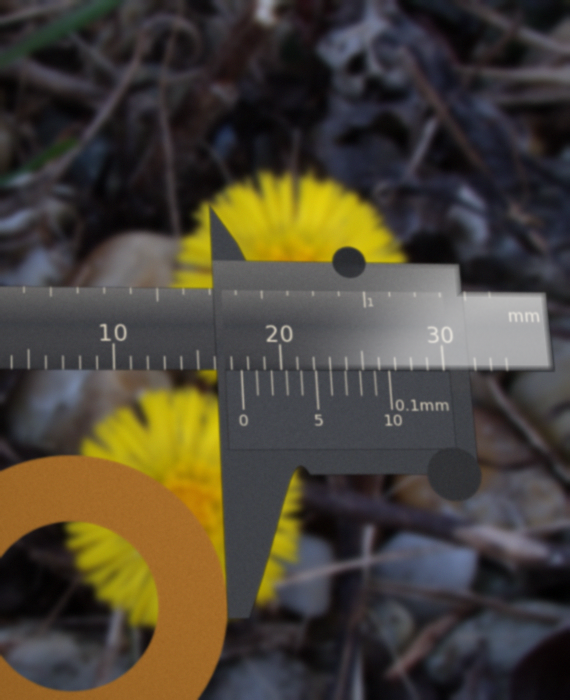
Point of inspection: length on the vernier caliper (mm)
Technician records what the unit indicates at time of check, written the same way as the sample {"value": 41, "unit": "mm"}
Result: {"value": 17.6, "unit": "mm"}
